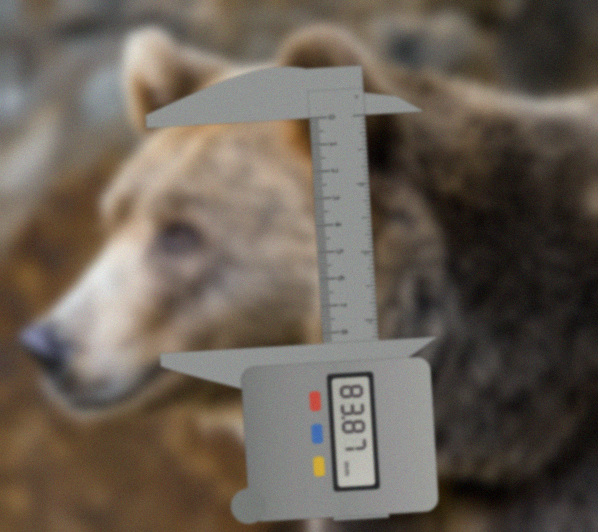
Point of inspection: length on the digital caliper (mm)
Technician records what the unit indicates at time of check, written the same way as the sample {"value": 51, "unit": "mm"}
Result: {"value": 83.87, "unit": "mm"}
